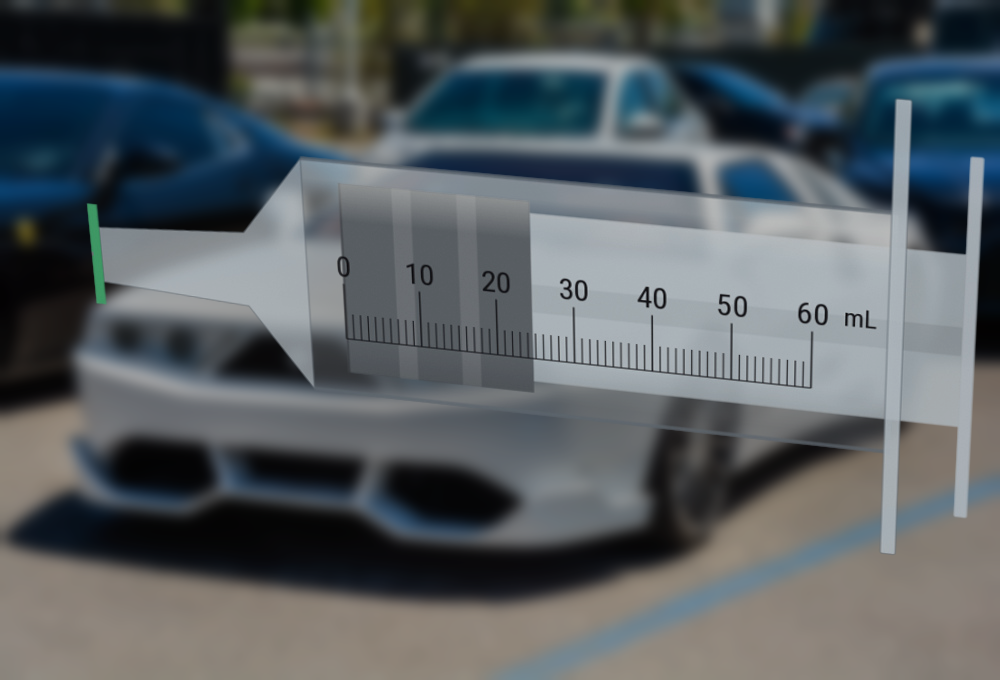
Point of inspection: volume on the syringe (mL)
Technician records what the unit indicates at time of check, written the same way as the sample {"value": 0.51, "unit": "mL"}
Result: {"value": 0, "unit": "mL"}
